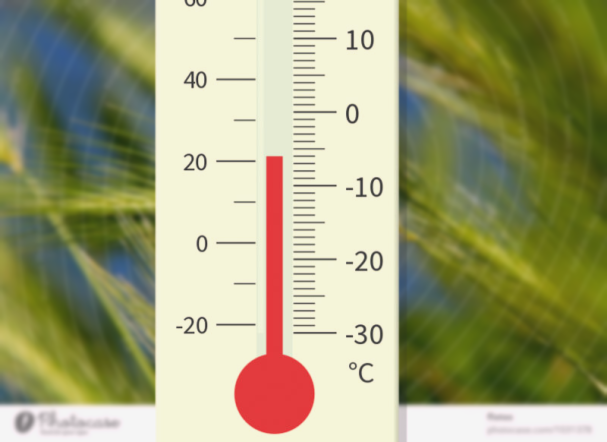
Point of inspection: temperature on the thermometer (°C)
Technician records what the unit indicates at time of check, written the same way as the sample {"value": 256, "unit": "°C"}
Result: {"value": -6, "unit": "°C"}
